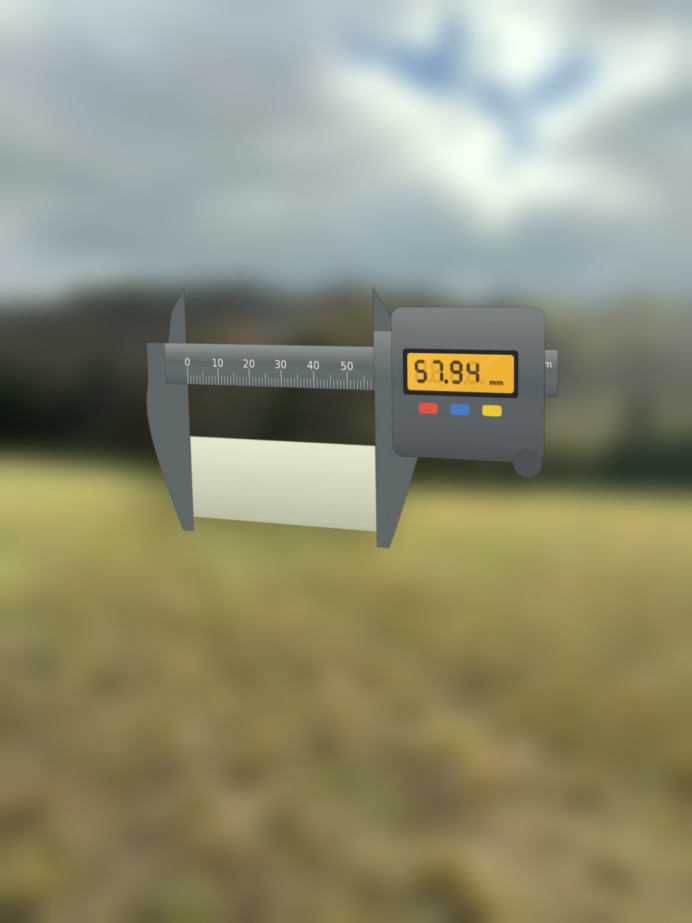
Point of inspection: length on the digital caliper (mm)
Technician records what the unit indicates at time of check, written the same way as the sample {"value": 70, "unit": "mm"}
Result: {"value": 57.94, "unit": "mm"}
